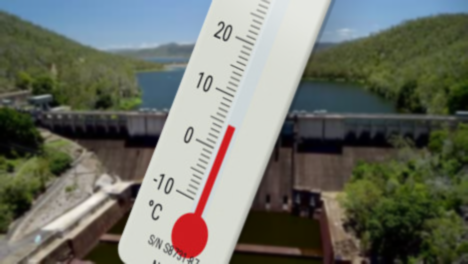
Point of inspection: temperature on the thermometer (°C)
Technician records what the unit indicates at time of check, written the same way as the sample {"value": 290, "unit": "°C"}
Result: {"value": 5, "unit": "°C"}
